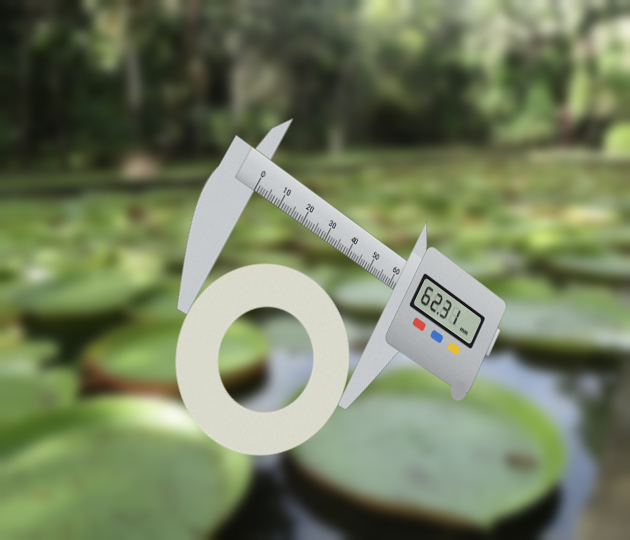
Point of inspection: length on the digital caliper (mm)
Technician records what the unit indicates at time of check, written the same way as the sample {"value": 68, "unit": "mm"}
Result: {"value": 62.31, "unit": "mm"}
